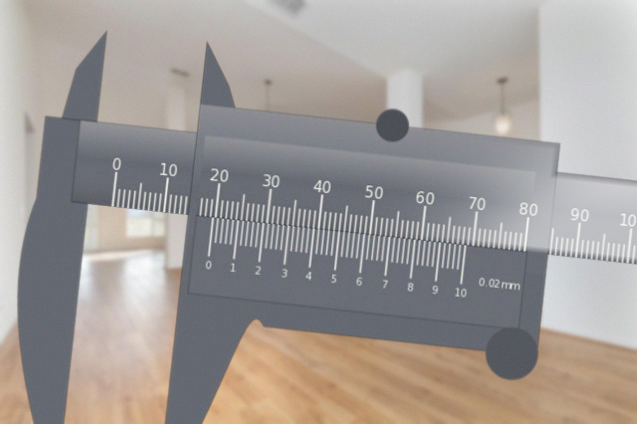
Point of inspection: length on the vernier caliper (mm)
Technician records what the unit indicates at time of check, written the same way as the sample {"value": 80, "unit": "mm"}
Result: {"value": 19.5, "unit": "mm"}
